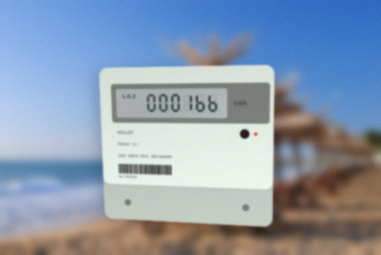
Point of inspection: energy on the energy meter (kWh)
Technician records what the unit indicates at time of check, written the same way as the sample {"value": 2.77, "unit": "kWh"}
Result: {"value": 166, "unit": "kWh"}
